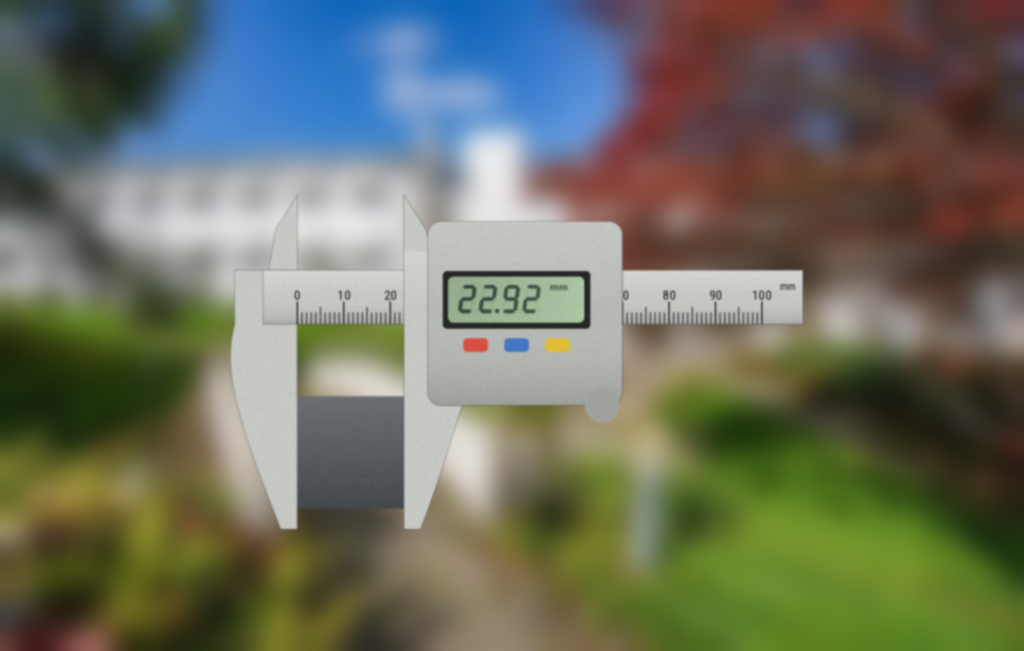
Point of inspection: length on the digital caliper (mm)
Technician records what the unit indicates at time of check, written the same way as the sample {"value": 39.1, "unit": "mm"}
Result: {"value": 22.92, "unit": "mm"}
